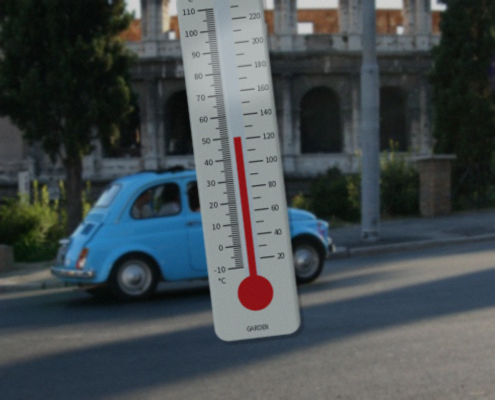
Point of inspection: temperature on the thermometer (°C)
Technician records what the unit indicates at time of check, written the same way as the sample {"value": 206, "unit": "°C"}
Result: {"value": 50, "unit": "°C"}
